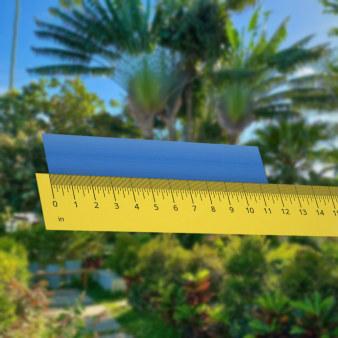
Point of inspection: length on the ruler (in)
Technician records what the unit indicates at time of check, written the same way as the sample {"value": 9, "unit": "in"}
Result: {"value": 11.5, "unit": "in"}
